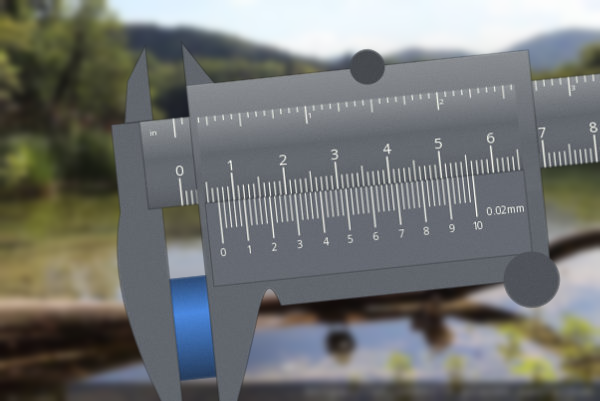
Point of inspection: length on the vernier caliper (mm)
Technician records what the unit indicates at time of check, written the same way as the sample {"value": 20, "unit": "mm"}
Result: {"value": 7.0, "unit": "mm"}
